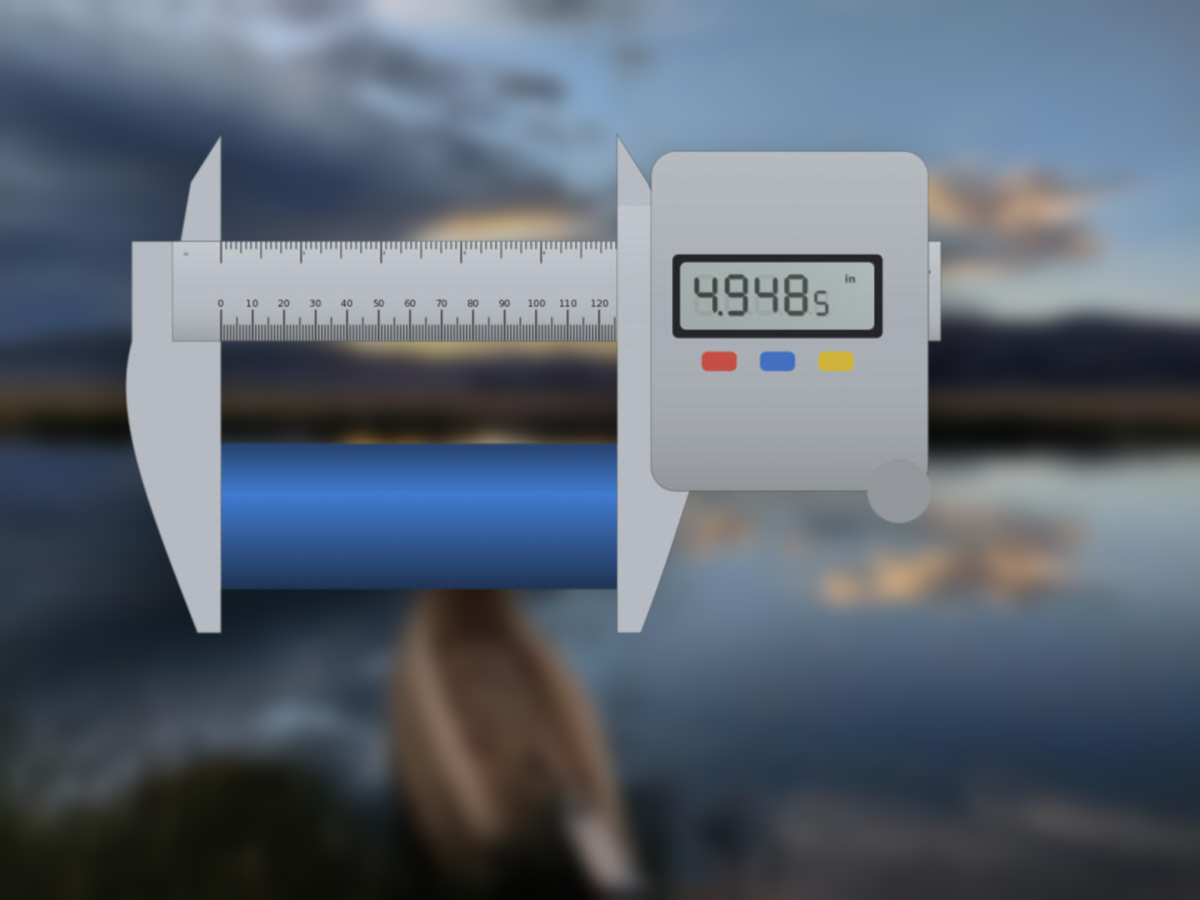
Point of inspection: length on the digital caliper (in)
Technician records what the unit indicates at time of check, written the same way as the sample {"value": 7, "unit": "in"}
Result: {"value": 4.9485, "unit": "in"}
